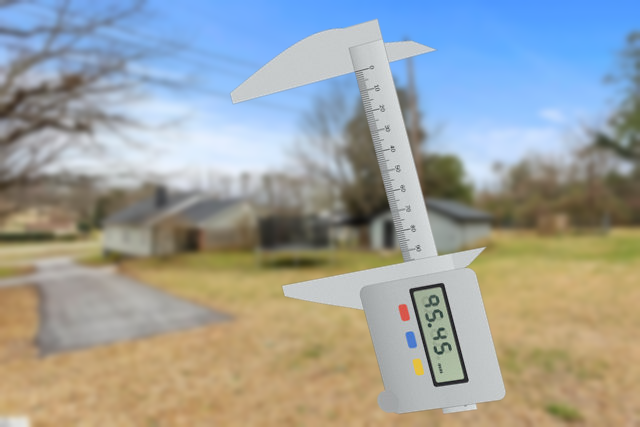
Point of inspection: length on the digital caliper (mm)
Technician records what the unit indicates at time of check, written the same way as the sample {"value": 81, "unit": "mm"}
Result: {"value": 95.45, "unit": "mm"}
